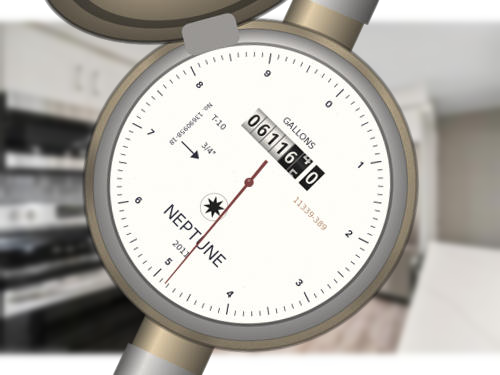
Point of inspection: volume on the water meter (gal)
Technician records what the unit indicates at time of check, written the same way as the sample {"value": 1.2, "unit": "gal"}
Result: {"value": 611644.8, "unit": "gal"}
